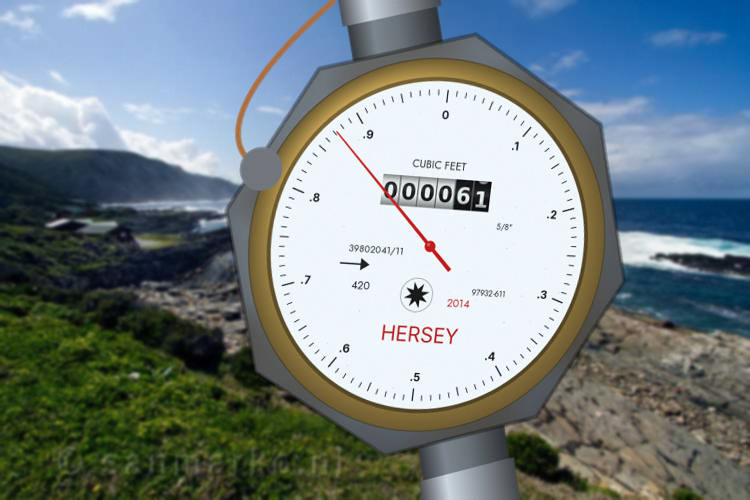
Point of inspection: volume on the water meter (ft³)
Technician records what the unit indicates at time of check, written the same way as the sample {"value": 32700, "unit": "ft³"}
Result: {"value": 60.87, "unit": "ft³"}
